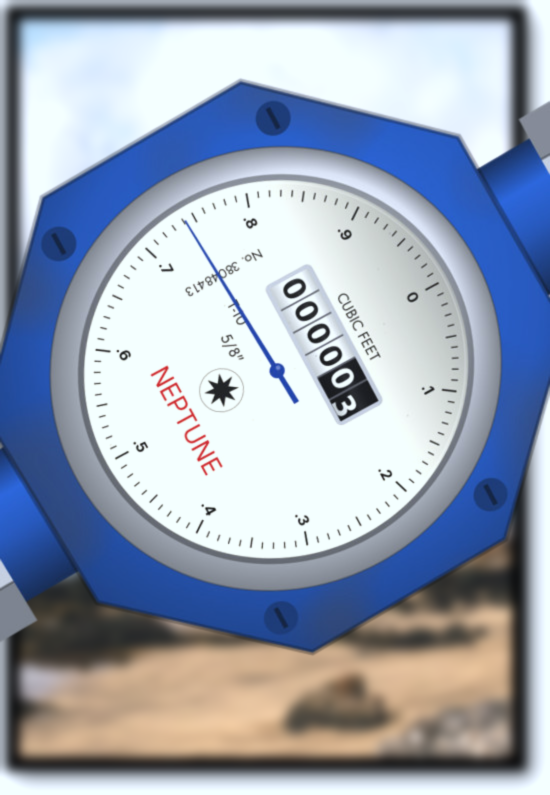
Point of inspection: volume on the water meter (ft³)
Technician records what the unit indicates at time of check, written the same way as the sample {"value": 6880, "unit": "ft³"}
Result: {"value": 2.74, "unit": "ft³"}
